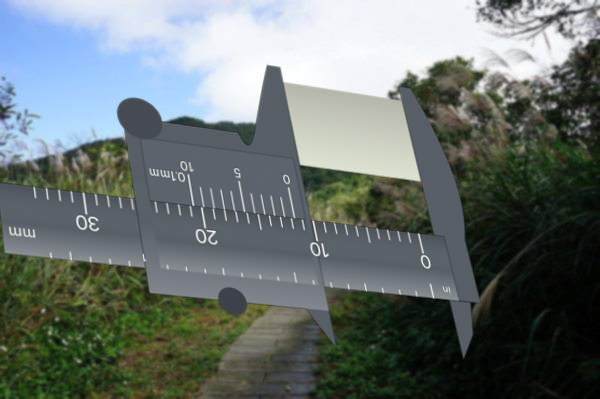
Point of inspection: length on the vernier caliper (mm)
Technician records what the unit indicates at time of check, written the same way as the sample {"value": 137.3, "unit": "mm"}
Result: {"value": 11.7, "unit": "mm"}
